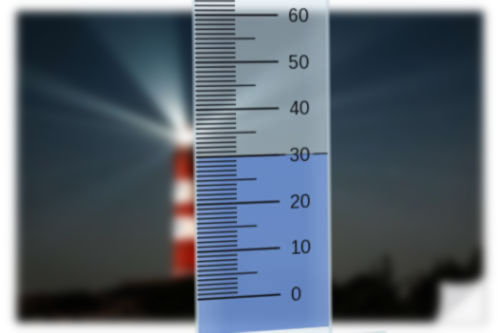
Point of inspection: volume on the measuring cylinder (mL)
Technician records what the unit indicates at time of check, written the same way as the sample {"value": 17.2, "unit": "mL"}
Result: {"value": 30, "unit": "mL"}
